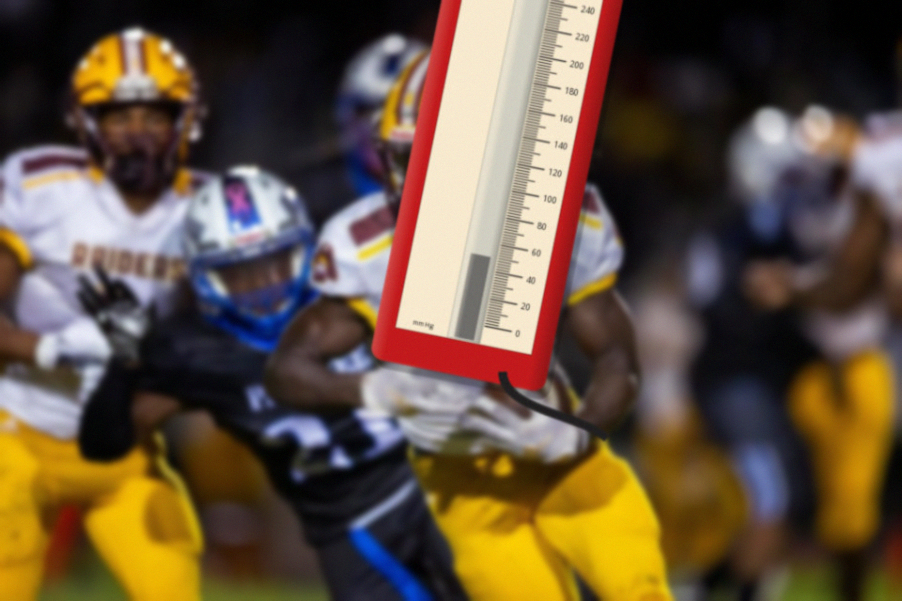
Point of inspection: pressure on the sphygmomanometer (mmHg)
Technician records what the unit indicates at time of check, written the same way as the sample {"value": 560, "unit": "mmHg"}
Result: {"value": 50, "unit": "mmHg"}
